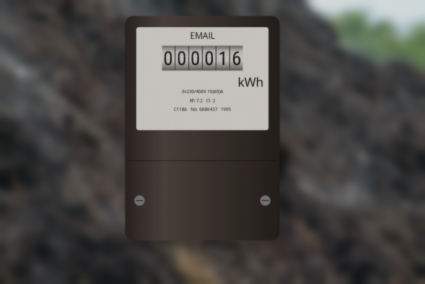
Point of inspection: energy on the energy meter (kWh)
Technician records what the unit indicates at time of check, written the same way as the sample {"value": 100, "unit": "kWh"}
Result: {"value": 16, "unit": "kWh"}
